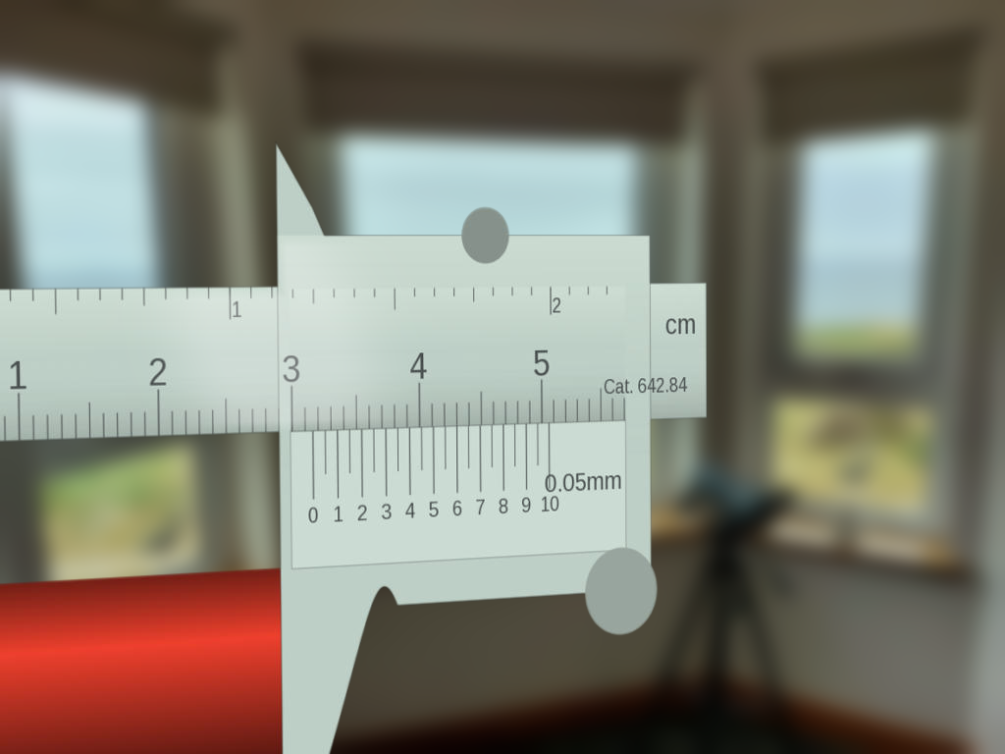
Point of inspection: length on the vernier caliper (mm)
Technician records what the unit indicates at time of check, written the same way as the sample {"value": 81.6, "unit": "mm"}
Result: {"value": 31.6, "unit": "mm"}
